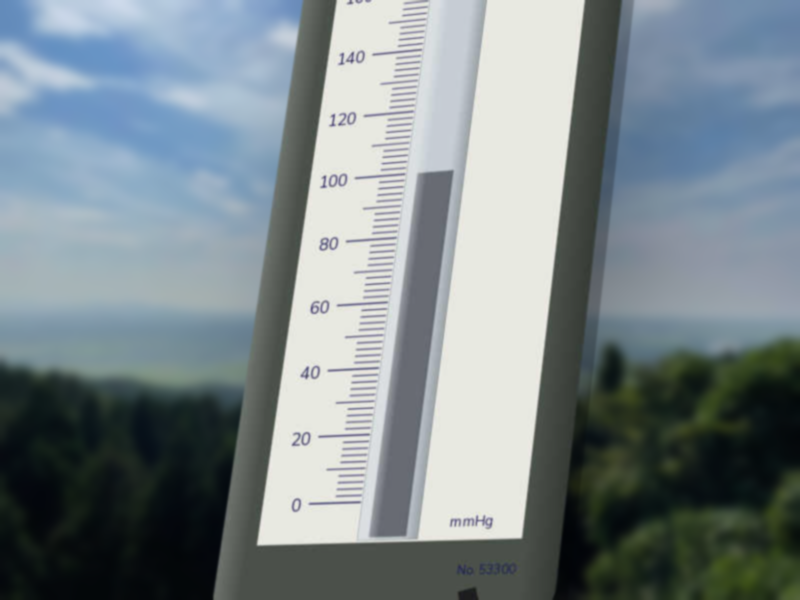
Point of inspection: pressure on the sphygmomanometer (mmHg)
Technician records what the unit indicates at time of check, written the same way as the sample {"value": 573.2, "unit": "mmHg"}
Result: {"value": 100, "unit": "mmHg"}
